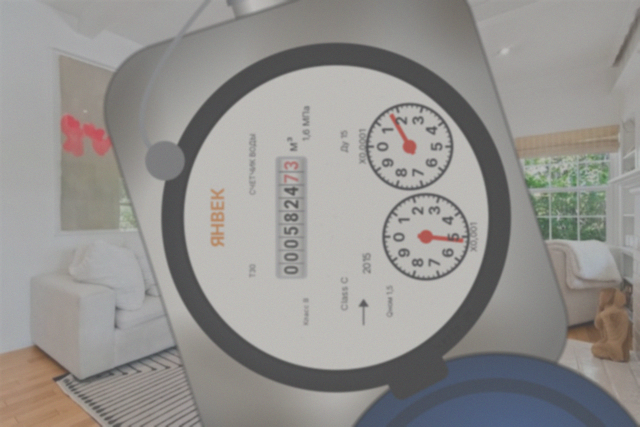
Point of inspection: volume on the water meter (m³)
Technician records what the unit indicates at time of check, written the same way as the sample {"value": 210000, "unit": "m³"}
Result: {"value": 5824.7351, "unit": "m³"}
